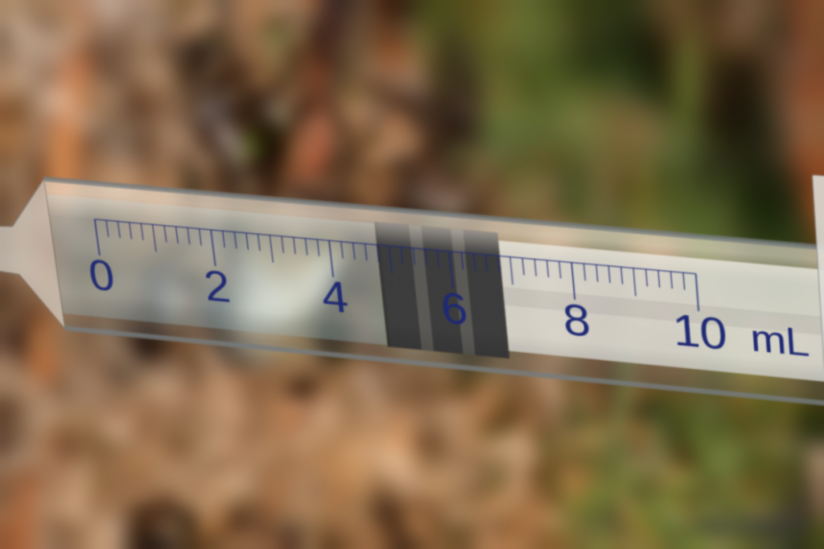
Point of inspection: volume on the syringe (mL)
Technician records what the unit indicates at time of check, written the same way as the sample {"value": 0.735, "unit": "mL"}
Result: {"value": 4.8, "unit": "mL"}
